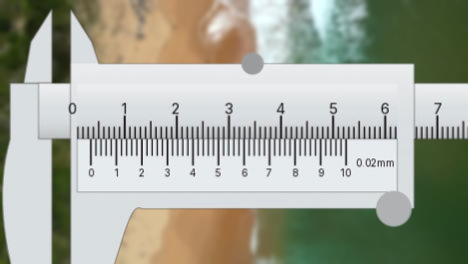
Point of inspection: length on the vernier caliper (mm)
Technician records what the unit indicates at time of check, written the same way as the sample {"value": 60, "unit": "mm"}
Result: {"value": 3.5, "unit": "mm"}
